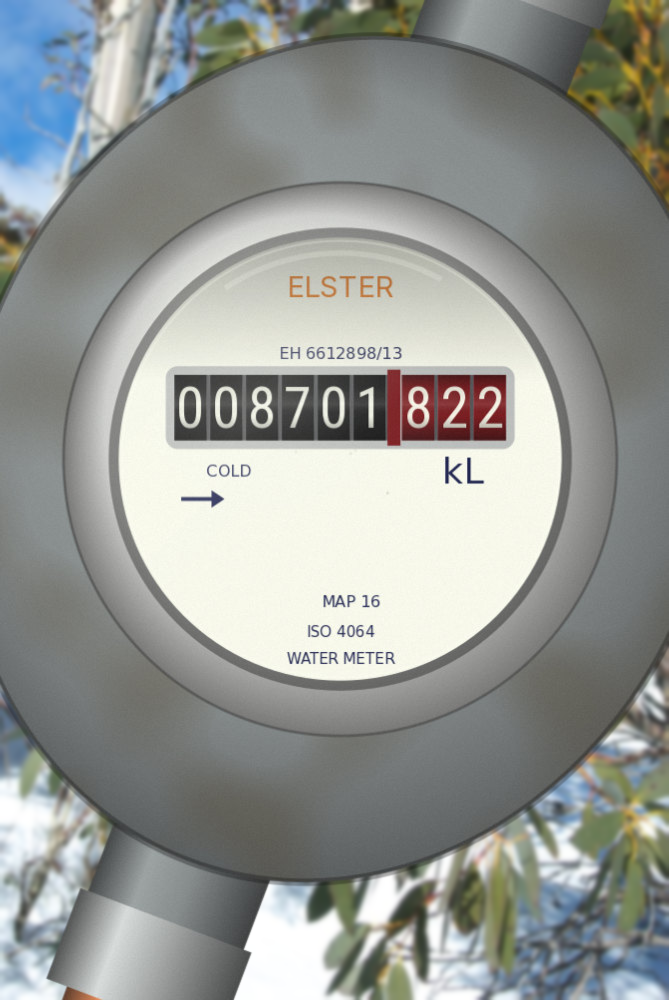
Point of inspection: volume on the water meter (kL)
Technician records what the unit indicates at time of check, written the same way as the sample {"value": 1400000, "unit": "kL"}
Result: {"value": 8701.822, "unit": "kL"}
